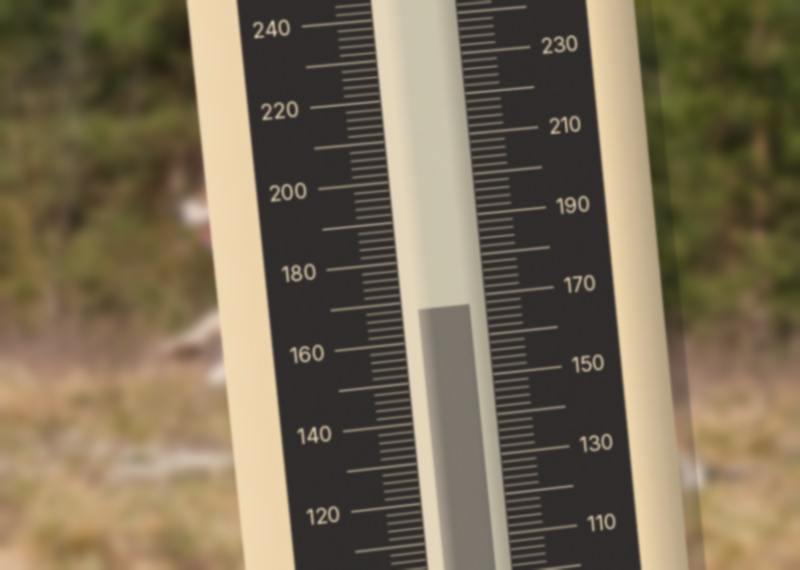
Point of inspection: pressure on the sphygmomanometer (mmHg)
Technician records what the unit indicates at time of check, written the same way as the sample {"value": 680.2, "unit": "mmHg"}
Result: {"value": 168, "unit": "mmHg"}
